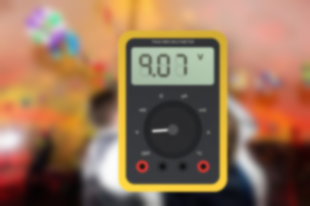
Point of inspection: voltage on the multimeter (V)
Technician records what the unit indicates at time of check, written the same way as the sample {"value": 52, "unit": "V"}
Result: {"value": 9.07, "unit": "V"}
